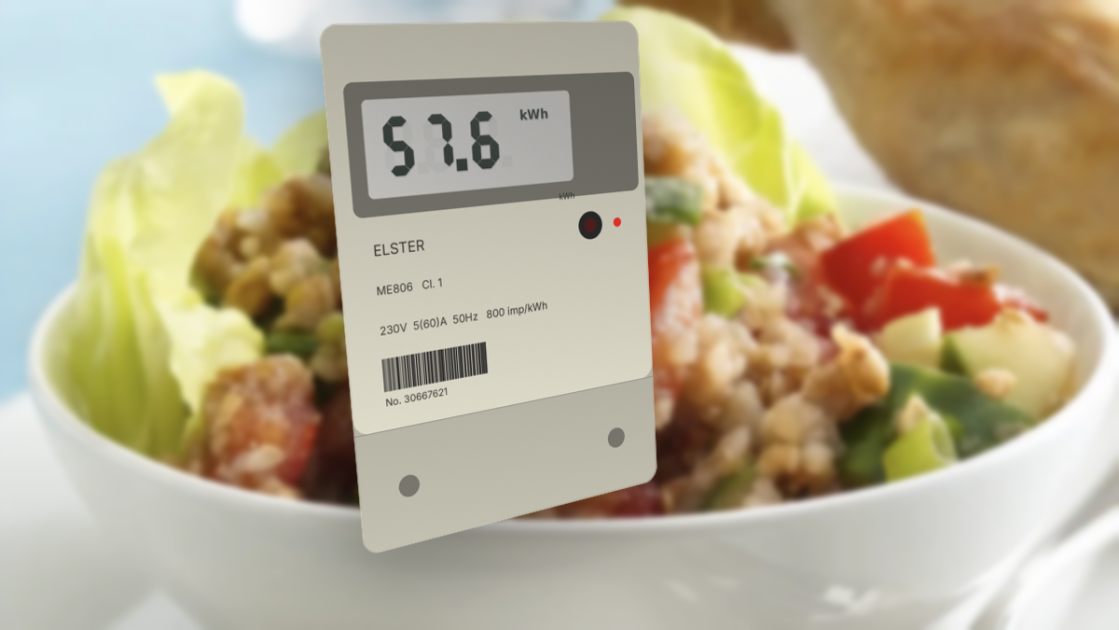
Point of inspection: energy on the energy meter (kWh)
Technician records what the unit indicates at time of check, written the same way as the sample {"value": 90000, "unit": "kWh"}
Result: {"value": 57.6, "unit": "kWh"}
